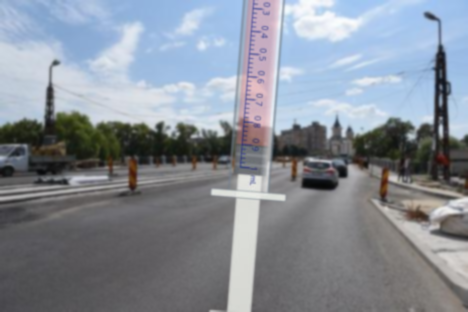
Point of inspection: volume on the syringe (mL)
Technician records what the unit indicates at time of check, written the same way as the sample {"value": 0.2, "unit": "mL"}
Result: {"value": 0.9, "unit": "mL"}
